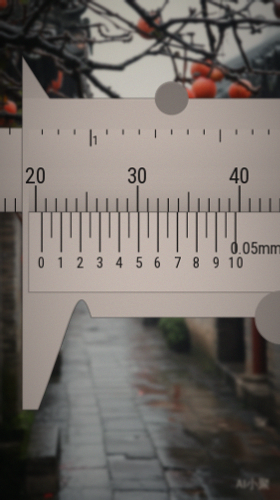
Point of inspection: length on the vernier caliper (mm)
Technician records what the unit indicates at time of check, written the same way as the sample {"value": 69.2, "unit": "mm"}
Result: {"value": 20.6, "unit": "mm"}
